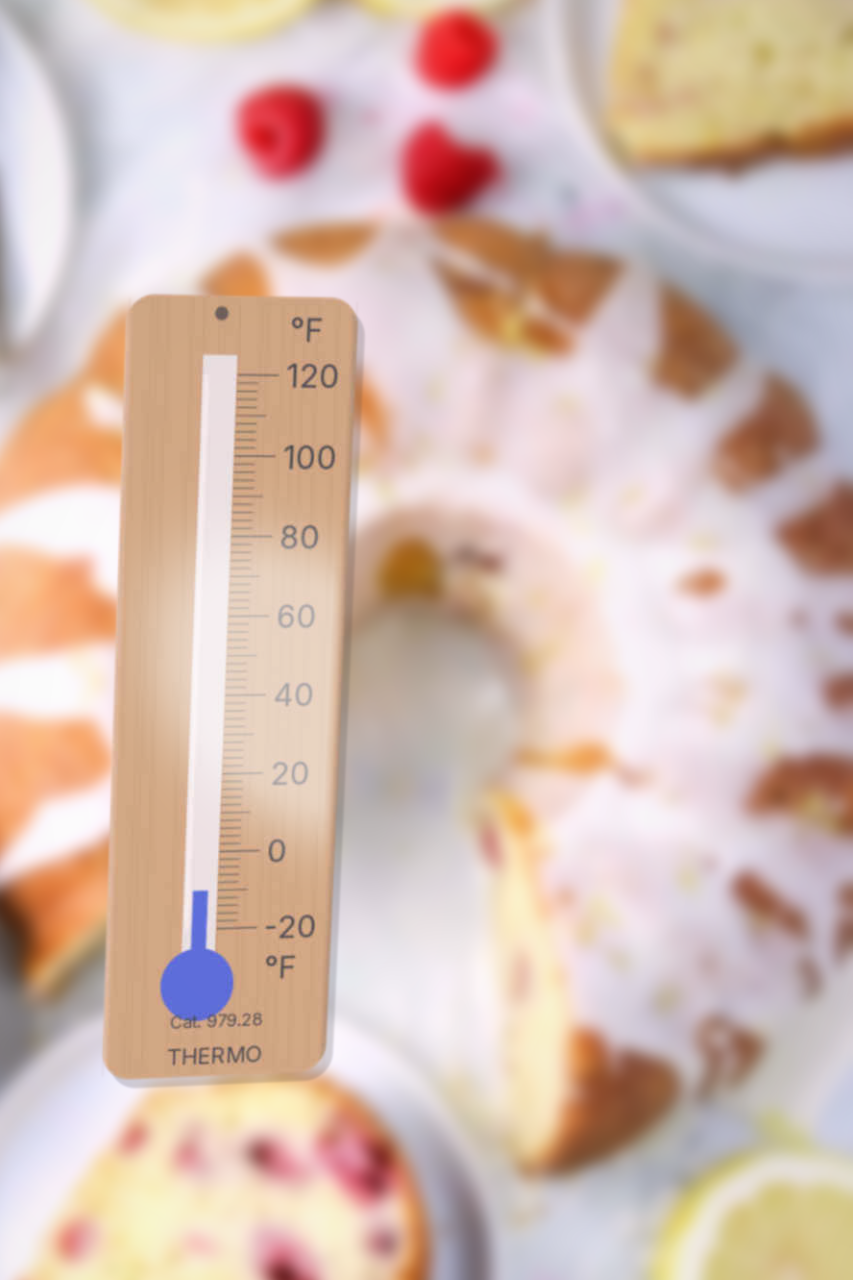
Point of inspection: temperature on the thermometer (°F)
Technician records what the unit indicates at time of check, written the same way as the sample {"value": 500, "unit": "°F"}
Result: {"value": -10, "unit": "°F"}
